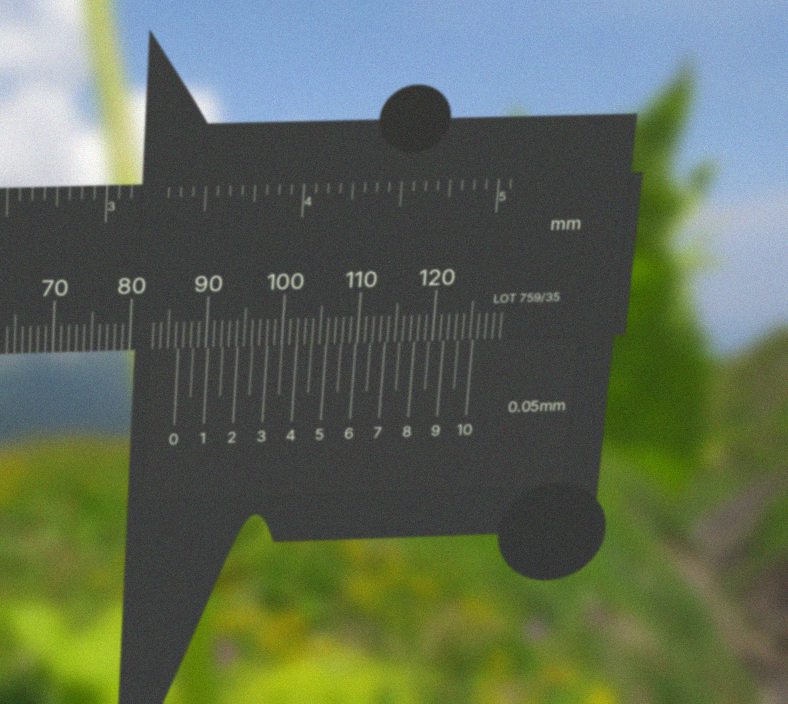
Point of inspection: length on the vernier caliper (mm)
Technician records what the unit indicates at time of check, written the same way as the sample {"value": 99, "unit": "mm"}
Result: {"value": 86.4, "unit": "mm"}
